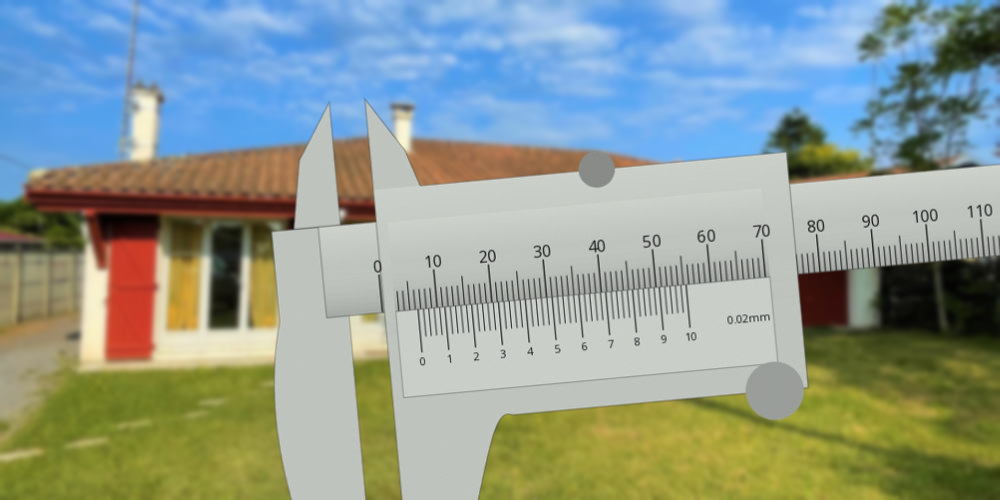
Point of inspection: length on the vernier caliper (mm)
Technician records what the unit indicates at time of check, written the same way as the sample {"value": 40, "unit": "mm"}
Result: {"value": 6.5, "unit": "mm"}
